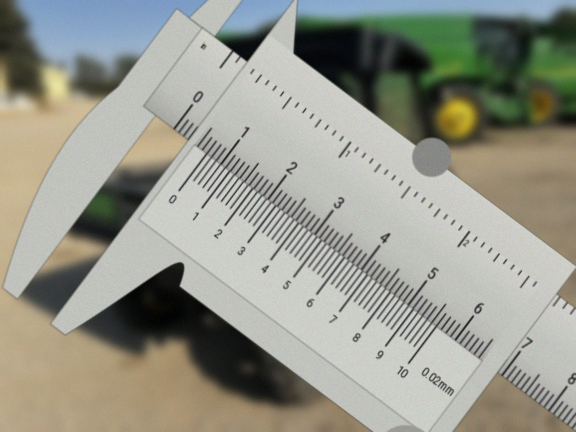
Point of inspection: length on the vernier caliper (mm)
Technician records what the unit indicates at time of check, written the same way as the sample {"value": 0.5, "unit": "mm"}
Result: {"value": 7.0, "unit": "mm"}
